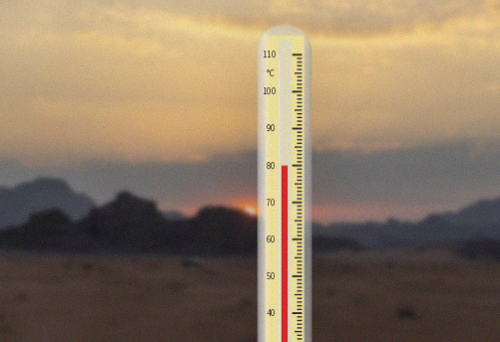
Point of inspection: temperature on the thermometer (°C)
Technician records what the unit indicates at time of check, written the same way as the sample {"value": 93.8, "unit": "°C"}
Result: {"value": 80, "unit": "°C"}
